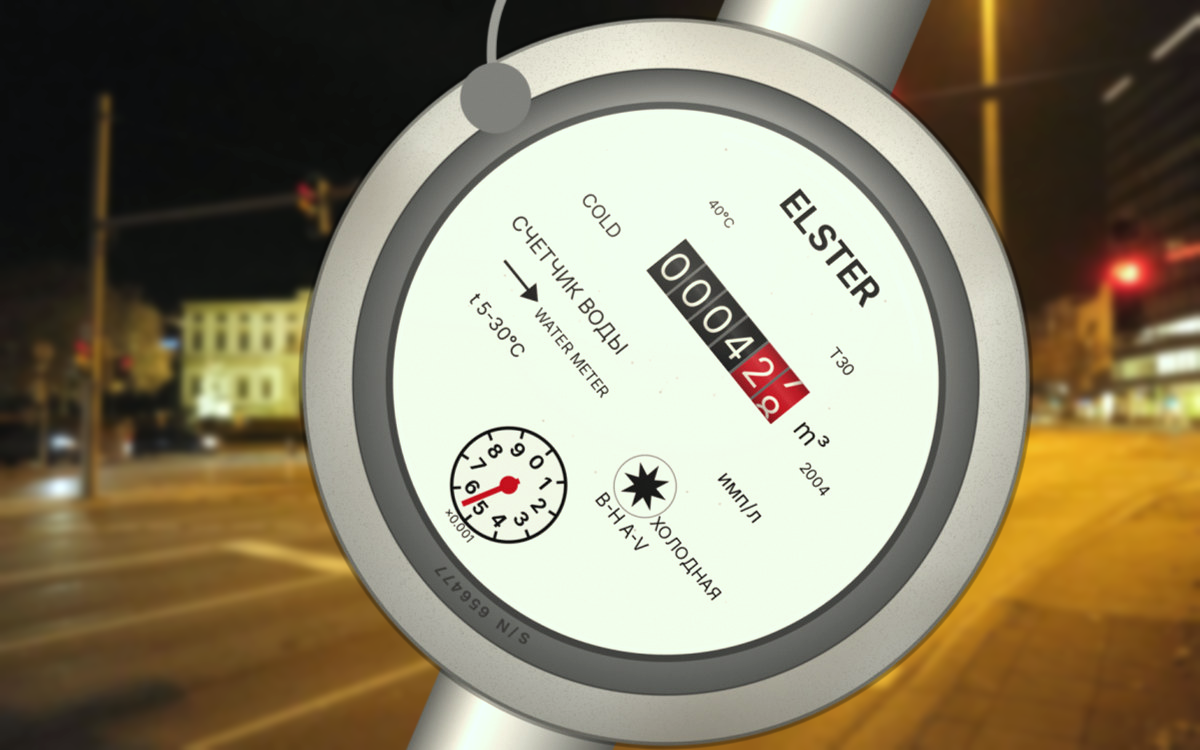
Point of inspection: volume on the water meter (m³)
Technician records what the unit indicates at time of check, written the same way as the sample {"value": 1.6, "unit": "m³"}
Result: {"value": 4.275, "unit": "m³"}
